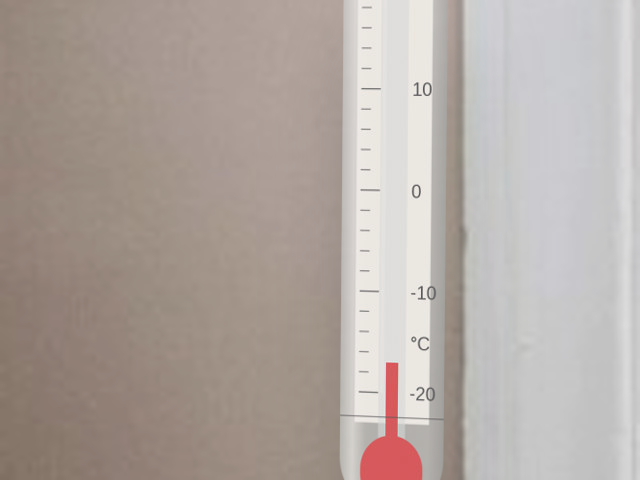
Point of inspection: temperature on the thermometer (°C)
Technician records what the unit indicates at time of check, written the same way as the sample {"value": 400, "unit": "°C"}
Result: {"value": -17, "unit": "°C"}
